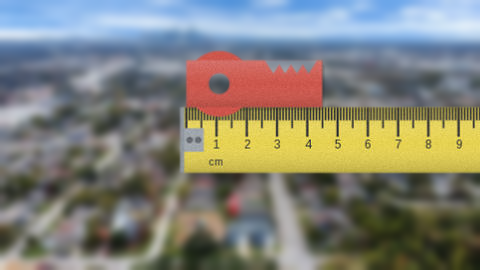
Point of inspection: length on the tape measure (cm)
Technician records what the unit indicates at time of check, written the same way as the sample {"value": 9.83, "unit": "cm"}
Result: {"value": 4.5, "unit": "cm"}
